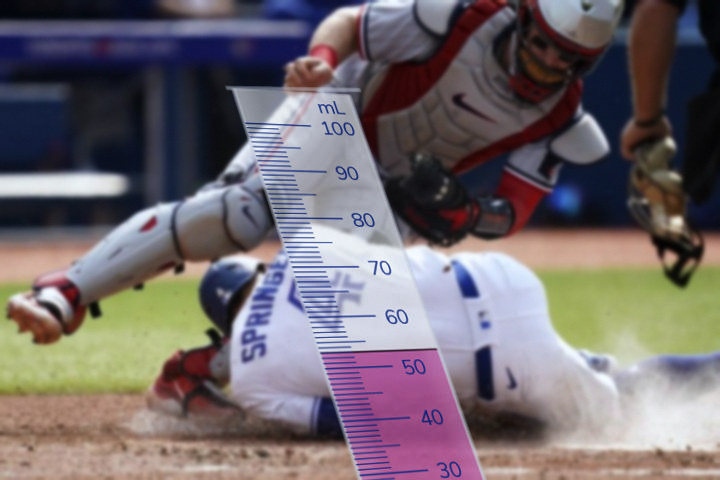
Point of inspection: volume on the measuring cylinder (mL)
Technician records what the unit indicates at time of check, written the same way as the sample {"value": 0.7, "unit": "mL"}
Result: {"value": 53, "unit": "mL"}
